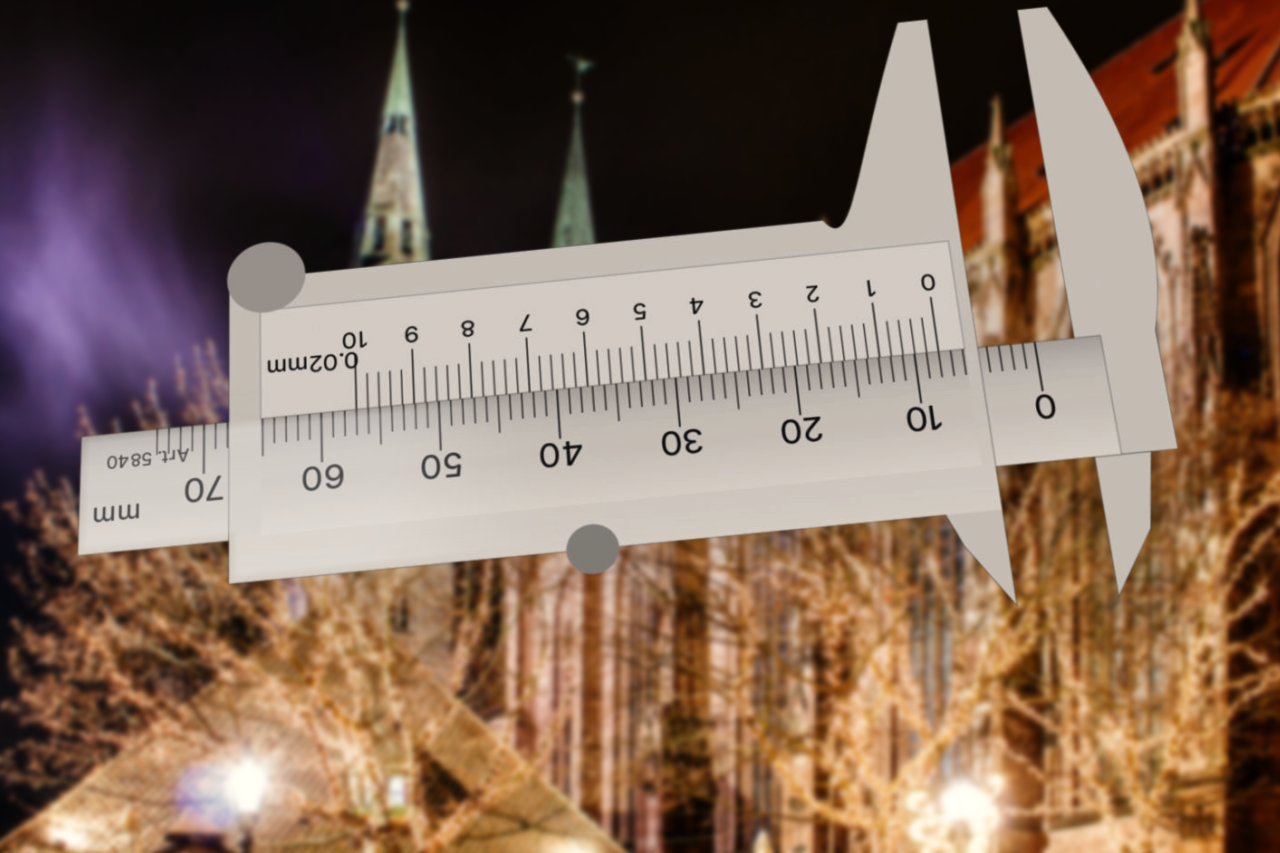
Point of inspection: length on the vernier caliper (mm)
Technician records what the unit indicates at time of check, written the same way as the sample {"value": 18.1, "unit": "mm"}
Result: {"value": 8.0, "unit": "mm"}
